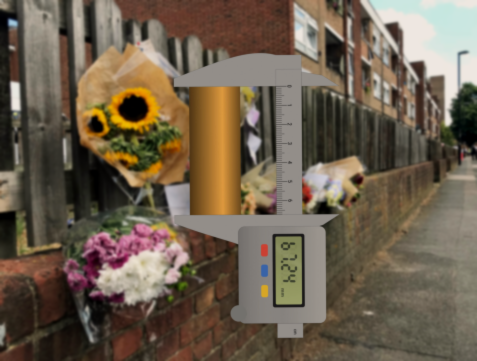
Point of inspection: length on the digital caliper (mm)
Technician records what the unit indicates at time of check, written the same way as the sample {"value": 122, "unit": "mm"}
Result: {"value": 67.24, "unit": "mm"}
